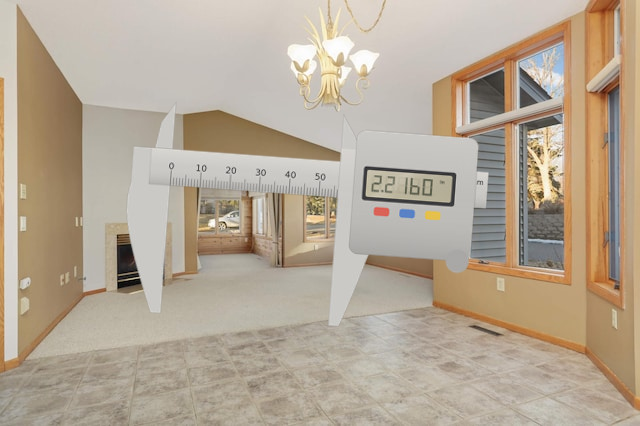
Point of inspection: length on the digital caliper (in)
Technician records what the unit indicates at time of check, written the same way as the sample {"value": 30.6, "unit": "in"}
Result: {"value": 2.2160, "unit": "in"}
